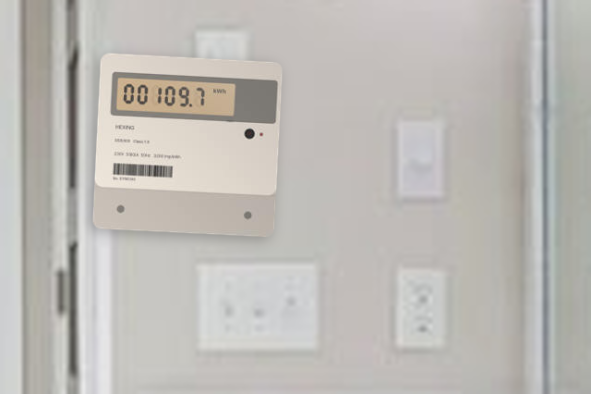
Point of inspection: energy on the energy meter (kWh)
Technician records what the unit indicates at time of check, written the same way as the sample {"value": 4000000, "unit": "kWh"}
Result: {"value": 109.7, "unit": "kWh"}
